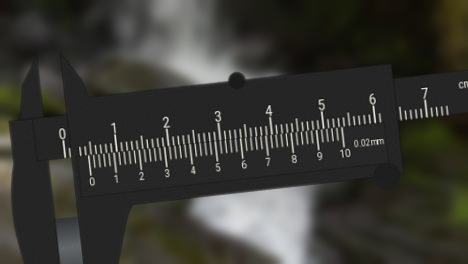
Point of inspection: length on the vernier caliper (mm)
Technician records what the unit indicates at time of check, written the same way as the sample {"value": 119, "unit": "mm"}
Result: {"value": 4.5, "unit": "mm"}
